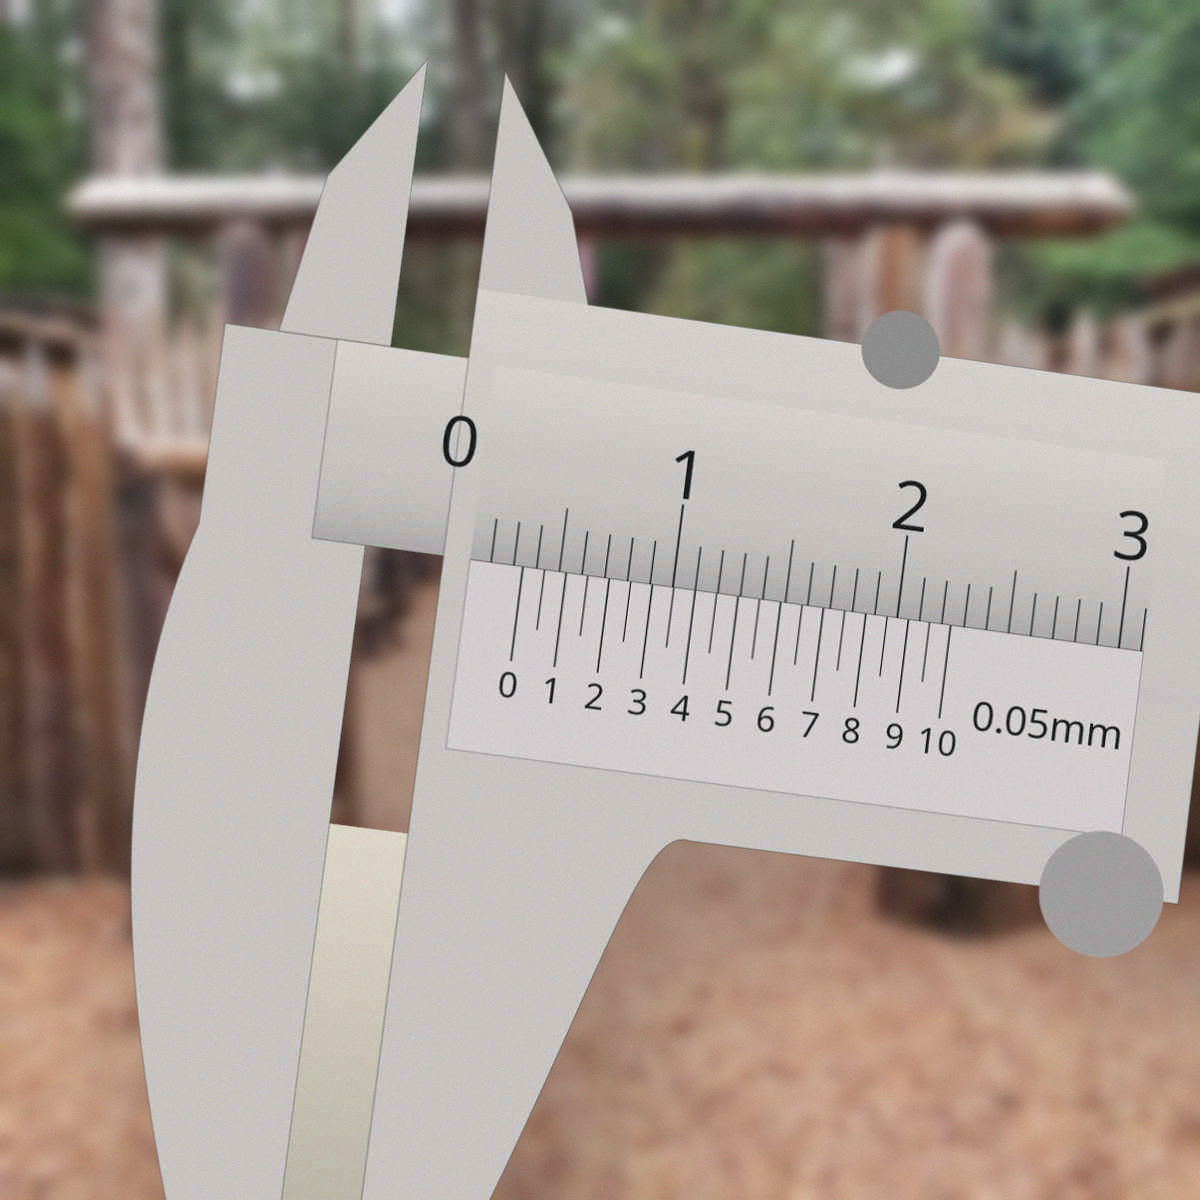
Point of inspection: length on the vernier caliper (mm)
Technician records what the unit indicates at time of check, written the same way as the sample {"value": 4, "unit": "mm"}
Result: {"value": 3.4, "unit": "mm"}
